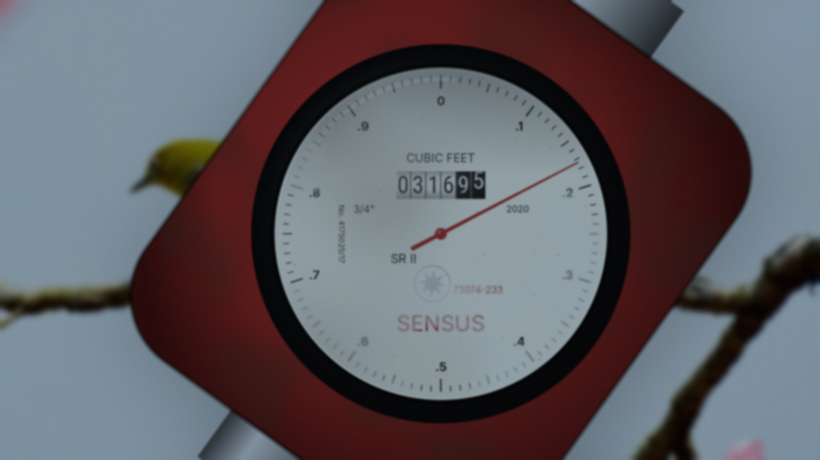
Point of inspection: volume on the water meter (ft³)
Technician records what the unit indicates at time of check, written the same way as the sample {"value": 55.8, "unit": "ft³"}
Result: {"value": 31695.17, "unit": "ft³"}
